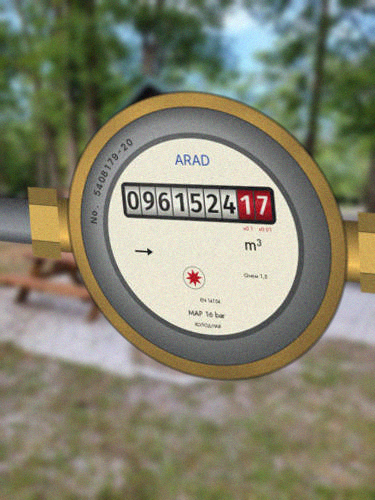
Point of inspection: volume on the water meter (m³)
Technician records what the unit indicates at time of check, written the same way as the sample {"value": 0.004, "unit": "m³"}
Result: {"value": 961524.17, "unit": "m³"}
